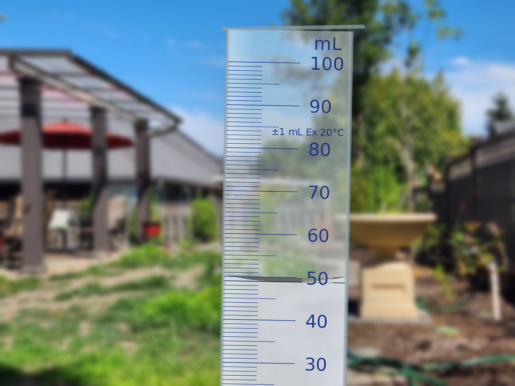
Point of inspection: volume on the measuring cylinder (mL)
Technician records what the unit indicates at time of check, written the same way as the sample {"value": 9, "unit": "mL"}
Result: {"value": 49, "unit": "mL"}
